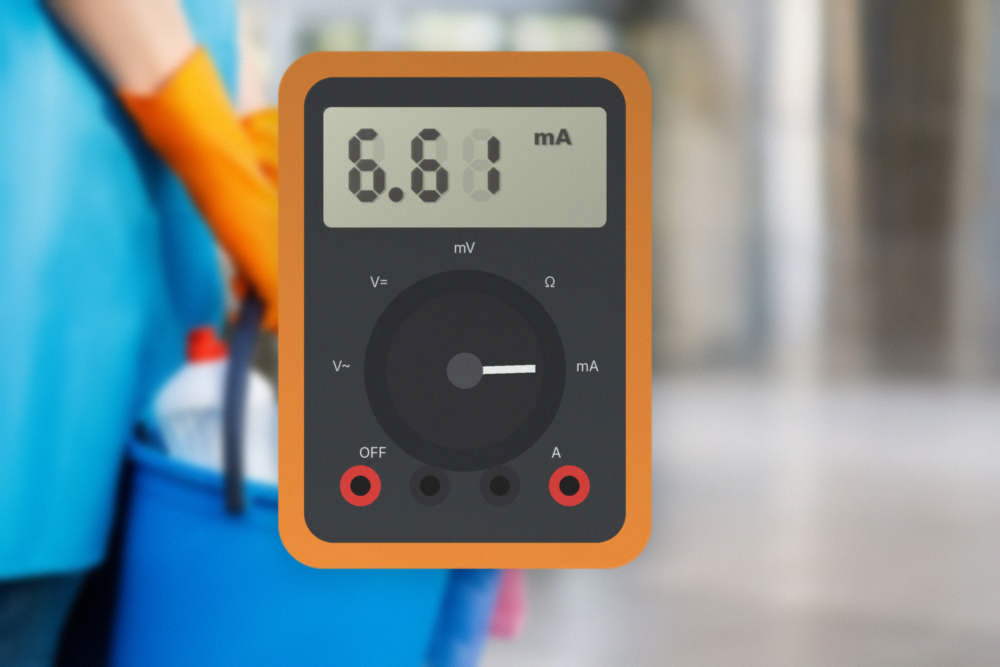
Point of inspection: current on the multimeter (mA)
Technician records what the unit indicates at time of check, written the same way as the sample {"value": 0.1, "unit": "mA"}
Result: {"value": 6.61, "unit": "mA"}
